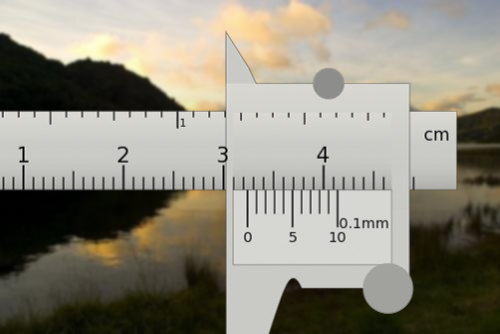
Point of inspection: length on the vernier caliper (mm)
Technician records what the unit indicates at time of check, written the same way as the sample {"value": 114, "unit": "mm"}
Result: {"value": 32.4, "unit": "mm"}
